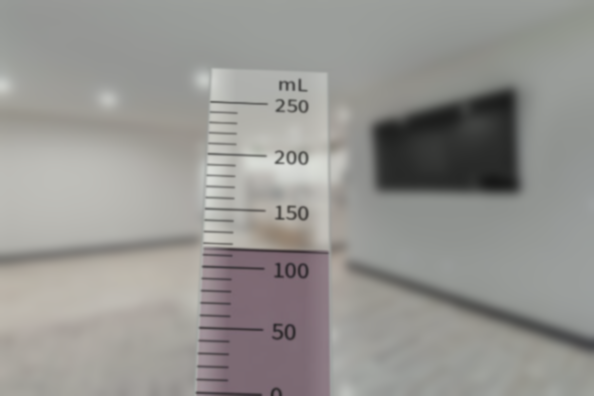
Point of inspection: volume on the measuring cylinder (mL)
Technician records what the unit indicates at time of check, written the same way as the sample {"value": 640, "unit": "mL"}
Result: {"value": 115, "unit": "mL"}
